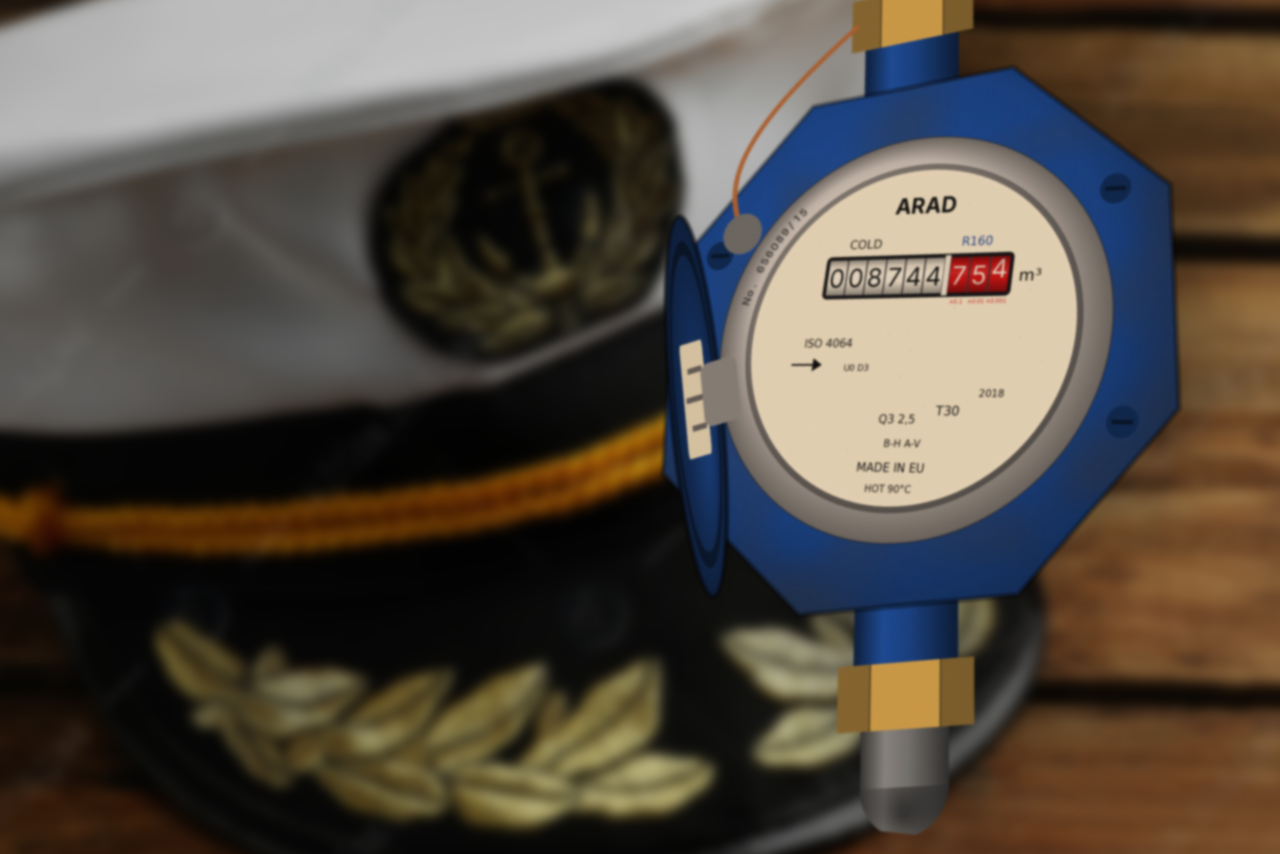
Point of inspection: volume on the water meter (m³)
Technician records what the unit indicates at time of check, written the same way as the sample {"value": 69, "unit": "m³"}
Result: {"value": 8744.754, "unit": "m³"}
